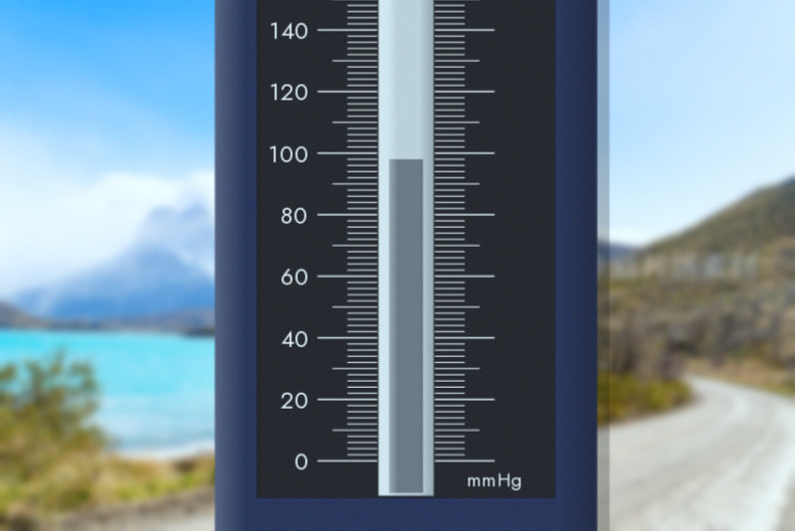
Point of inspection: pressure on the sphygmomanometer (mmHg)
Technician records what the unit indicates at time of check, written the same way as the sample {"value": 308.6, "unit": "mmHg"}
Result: {"value": 98, "unit": "mmHg"}
